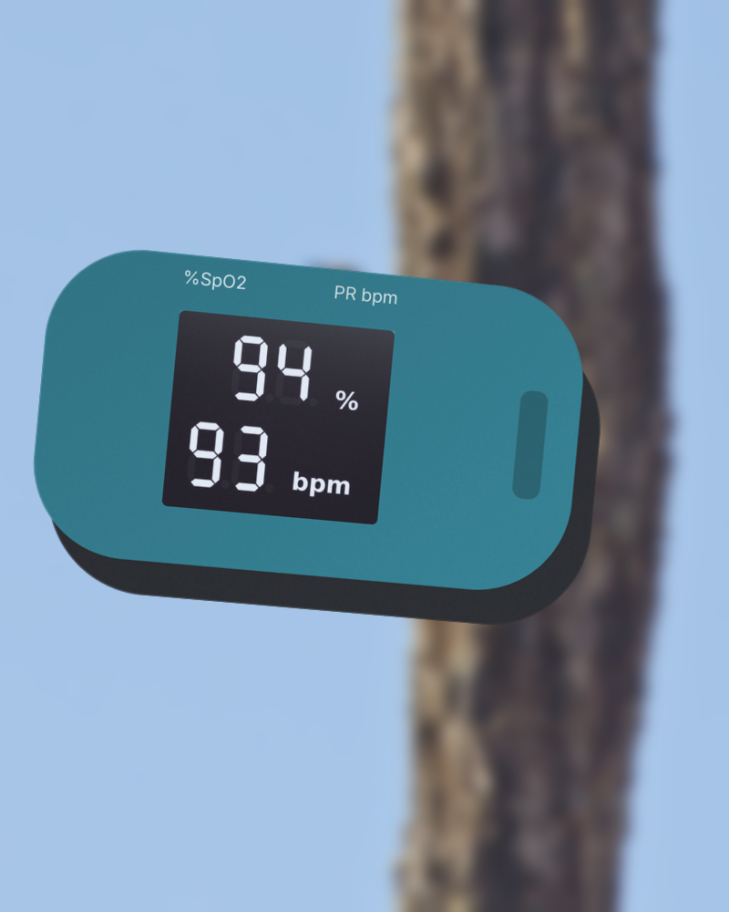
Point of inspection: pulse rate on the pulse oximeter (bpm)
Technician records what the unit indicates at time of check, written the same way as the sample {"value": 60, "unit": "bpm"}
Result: {"value": 93, "unit": "bpm"}
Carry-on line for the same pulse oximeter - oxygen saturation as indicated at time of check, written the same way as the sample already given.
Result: {"value": 94, "unit": "%"}
